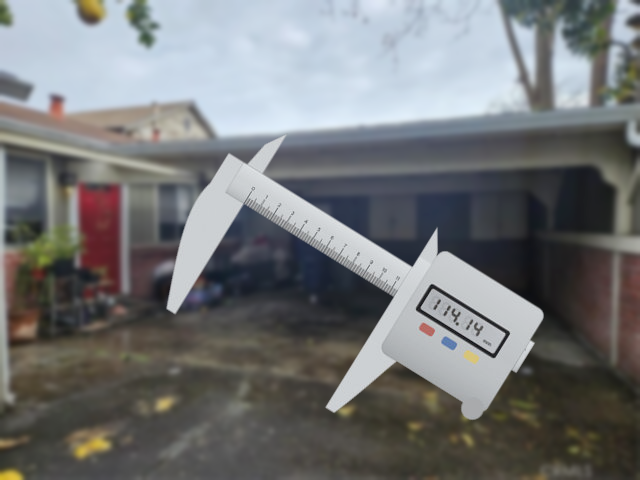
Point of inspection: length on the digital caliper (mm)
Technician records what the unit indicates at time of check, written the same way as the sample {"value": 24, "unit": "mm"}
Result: {"value": 114.14, "unit": "mm"}
